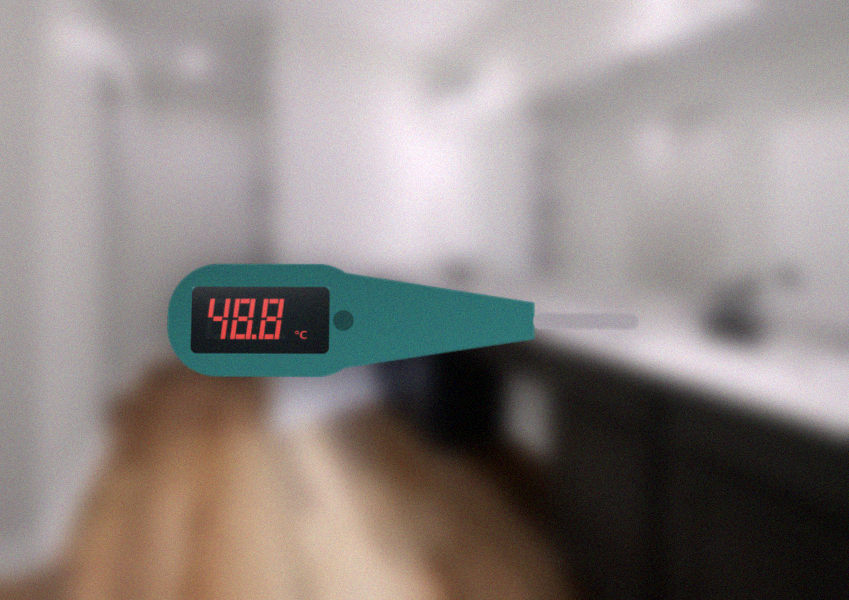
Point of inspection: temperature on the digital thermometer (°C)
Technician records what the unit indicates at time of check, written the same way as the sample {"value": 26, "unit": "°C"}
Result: {"value": 48.8, "unit": "°C"}
